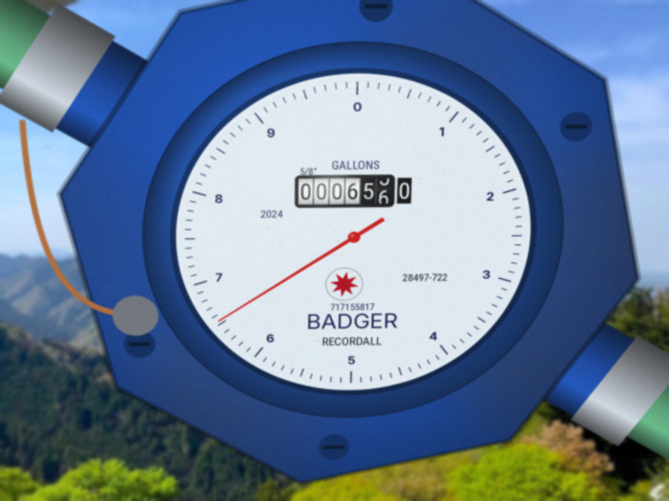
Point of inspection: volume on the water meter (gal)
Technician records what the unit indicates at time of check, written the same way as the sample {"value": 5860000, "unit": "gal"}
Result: {"value": 6556.5, "unit": "gal"}
